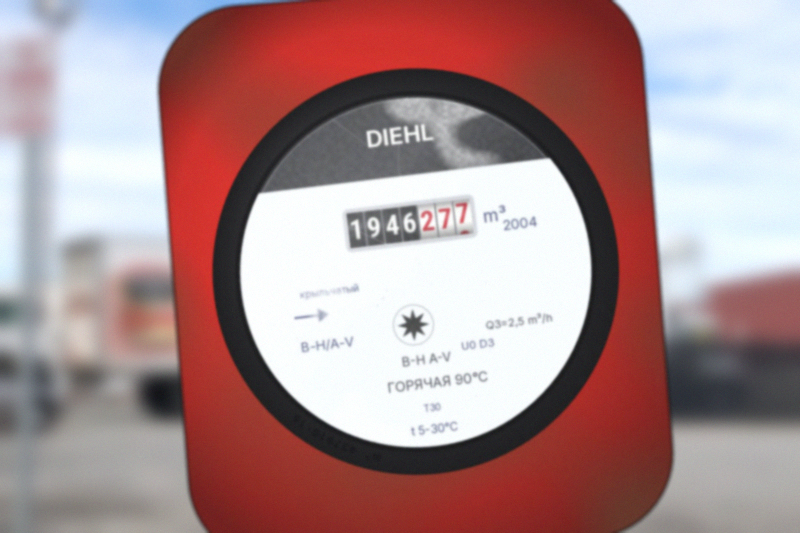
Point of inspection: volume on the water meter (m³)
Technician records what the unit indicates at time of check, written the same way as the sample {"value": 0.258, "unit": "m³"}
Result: {"value": 1946.277, "unit": "m³"}
